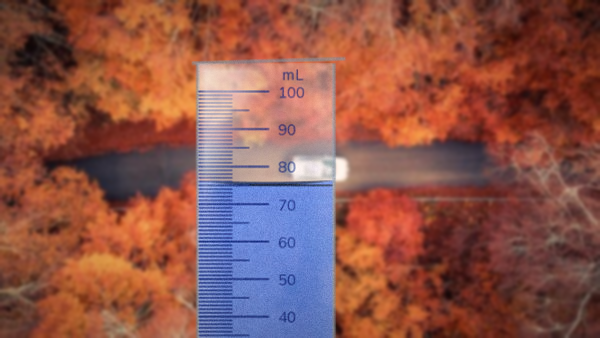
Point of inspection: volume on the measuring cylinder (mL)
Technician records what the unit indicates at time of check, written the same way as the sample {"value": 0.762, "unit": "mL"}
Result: {"value": 75, "unit": "mL"}
